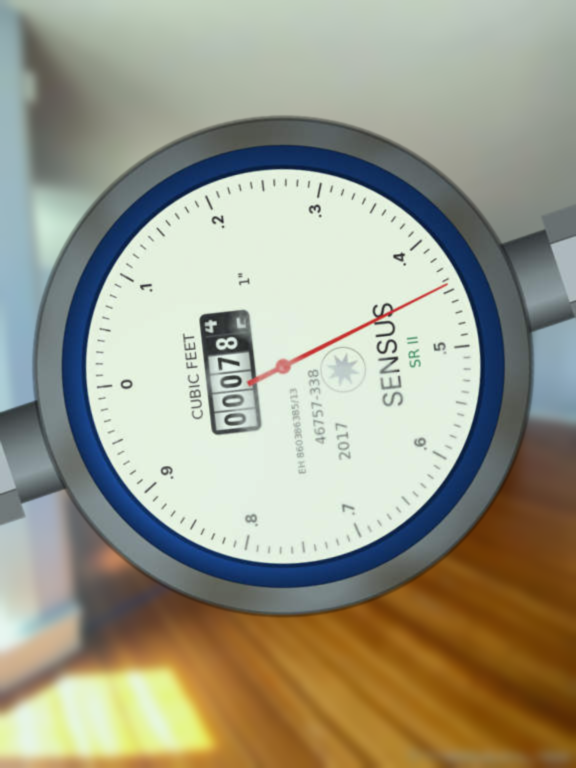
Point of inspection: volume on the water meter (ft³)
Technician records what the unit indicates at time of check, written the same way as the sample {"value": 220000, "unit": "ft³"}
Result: {"value": 784.44, "unit": "ft³"}
